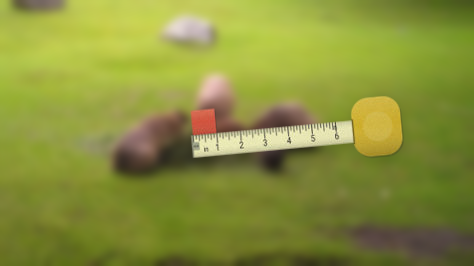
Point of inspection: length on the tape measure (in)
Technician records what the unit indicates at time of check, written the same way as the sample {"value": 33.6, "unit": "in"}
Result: {"value": 1, "unit": "in"}
